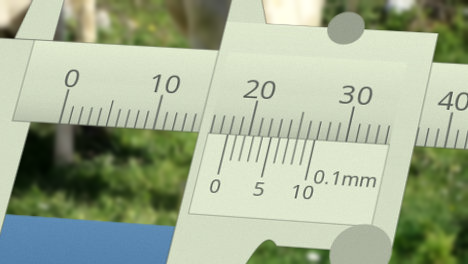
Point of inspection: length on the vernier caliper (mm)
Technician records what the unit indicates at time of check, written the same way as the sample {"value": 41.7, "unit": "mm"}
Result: {"value": 17.8, "unit": "mm"}
